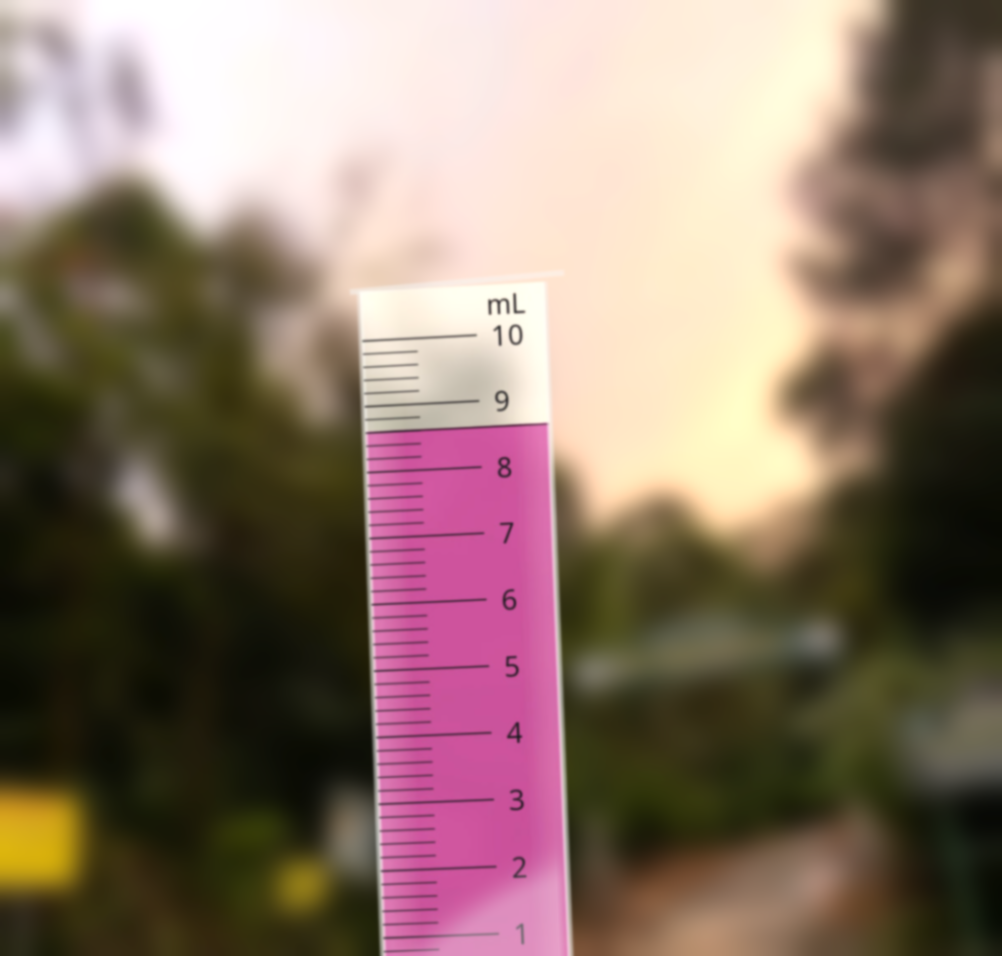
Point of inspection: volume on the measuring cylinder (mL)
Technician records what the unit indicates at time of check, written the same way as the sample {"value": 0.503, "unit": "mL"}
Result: {"value": 8.6, "unit": "mL"}
